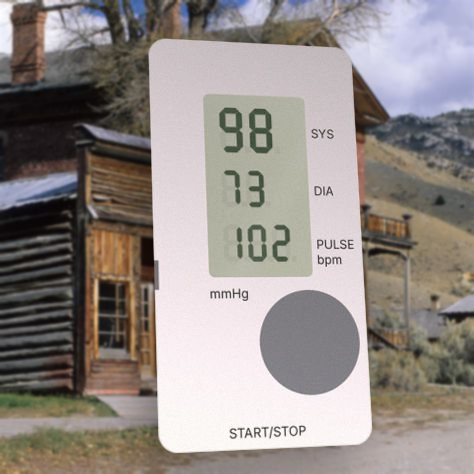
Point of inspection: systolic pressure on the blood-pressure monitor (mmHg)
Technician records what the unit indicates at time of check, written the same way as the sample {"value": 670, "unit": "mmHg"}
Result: {"value": 98, "unit": "mmHg"}
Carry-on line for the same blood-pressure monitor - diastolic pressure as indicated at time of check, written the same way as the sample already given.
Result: {"value": 73, "unit": "mmHg"}
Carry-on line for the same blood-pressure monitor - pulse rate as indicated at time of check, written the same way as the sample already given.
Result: {"value": 102, "unit": "bpm"}
